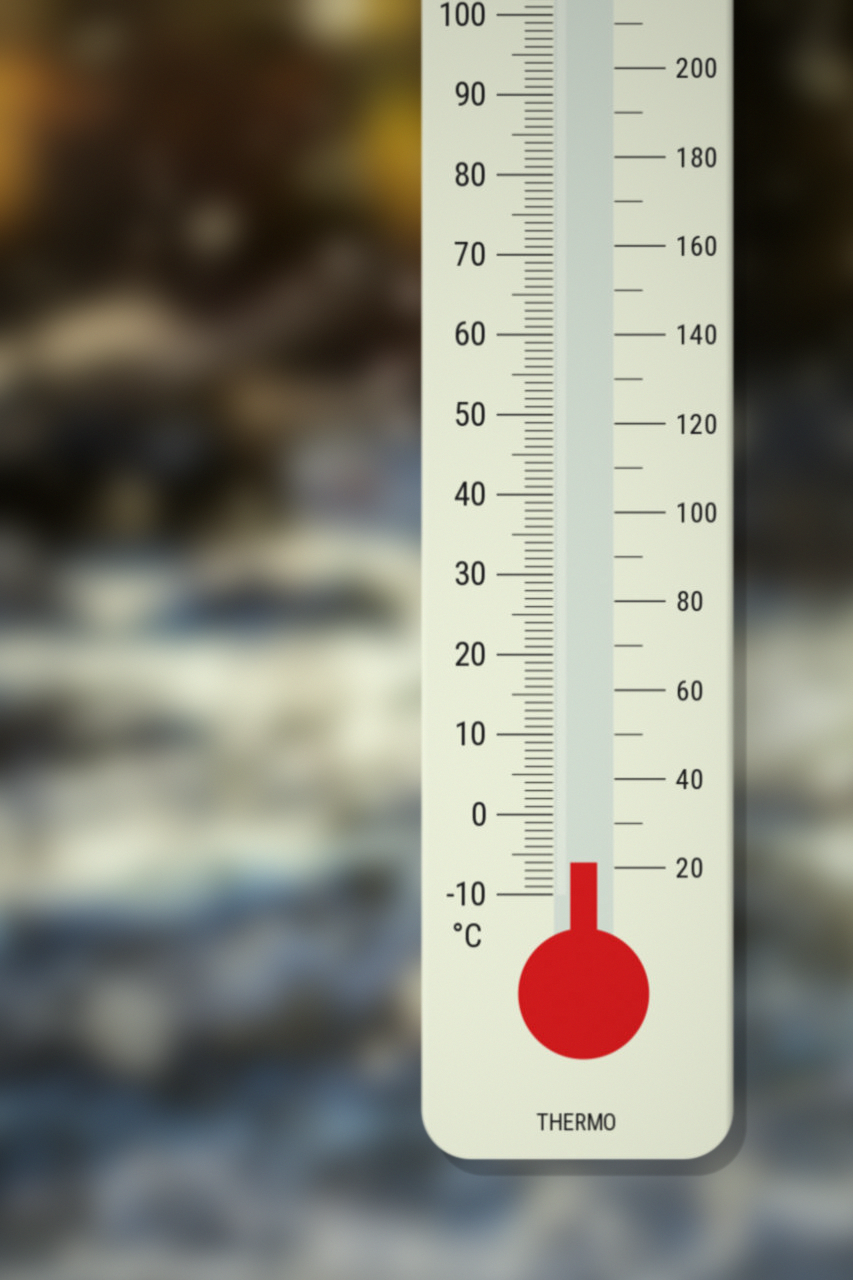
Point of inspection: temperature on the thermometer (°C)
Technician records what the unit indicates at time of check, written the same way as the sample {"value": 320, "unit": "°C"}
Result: {"value": -6, "unit": "°C"}
